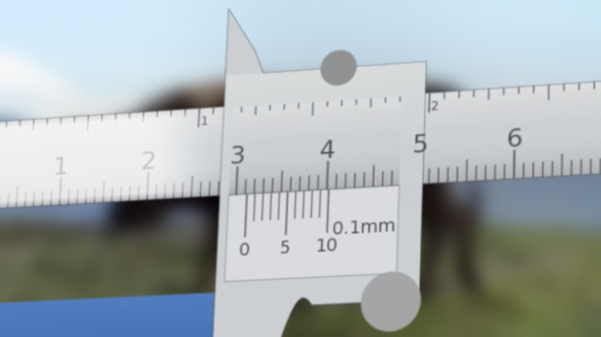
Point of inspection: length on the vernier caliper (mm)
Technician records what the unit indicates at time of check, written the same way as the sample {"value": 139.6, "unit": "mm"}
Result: {"value": 31.2, "unit": "mm"}
